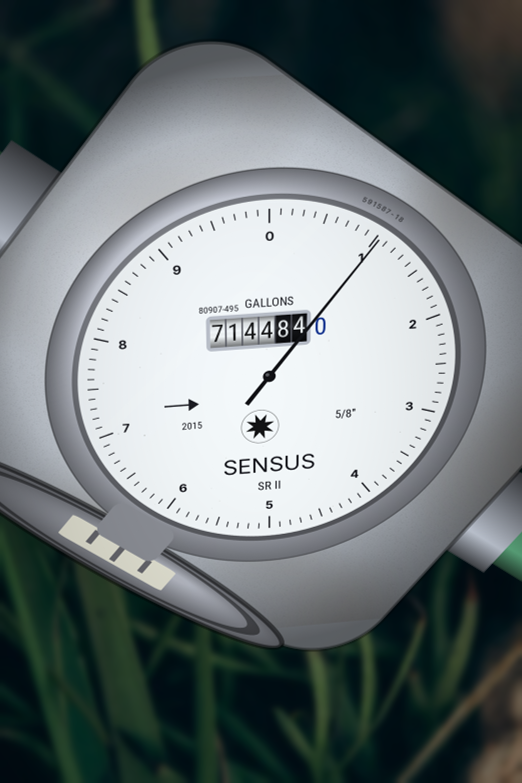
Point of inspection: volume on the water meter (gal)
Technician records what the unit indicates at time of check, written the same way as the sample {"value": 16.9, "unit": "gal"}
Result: {"value": 7144841.0, "unit": "gal"}
